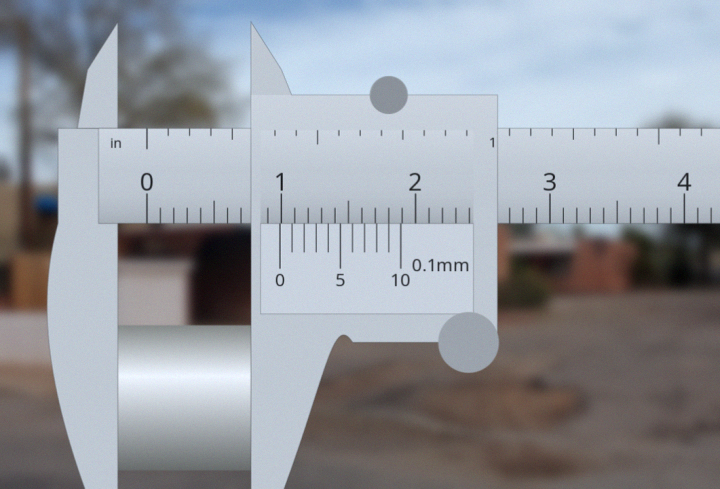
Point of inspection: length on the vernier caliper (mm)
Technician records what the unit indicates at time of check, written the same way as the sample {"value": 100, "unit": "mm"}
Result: {"value": 9.9, "unit": "mm"}
